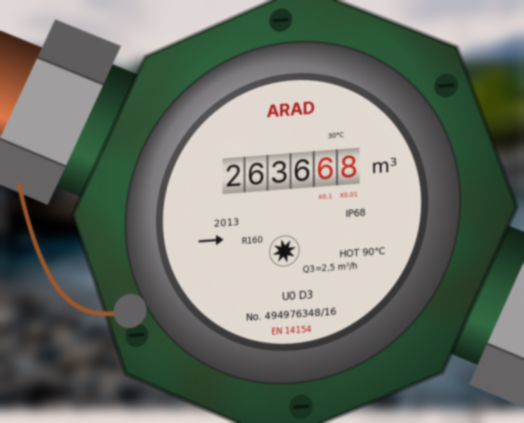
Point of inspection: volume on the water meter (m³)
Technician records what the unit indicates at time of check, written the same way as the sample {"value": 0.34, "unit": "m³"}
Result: {"value": 2636.68, "unit": "m³"}
